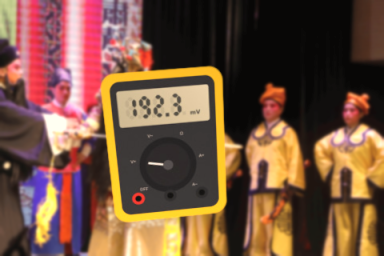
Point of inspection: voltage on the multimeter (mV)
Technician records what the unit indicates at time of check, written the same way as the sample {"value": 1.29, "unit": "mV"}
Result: {"value": 192.3, "unit": "mV"}
